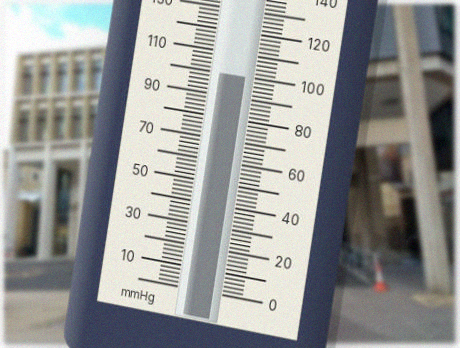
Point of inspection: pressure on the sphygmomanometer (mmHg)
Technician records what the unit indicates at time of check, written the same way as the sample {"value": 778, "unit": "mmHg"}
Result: {"value": 100, "unit": "mmHg"}
